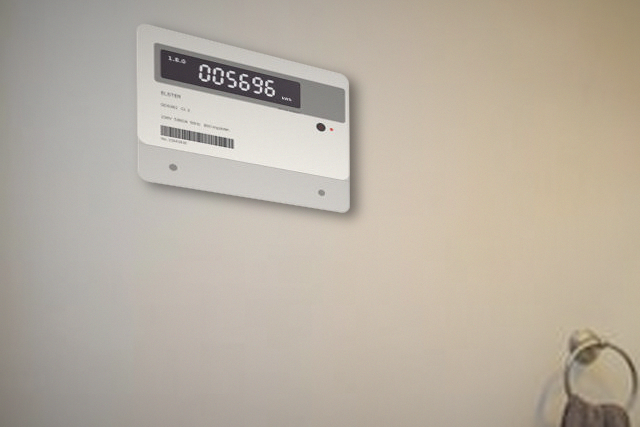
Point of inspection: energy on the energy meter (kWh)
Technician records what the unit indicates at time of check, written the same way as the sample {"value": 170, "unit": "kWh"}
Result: {"value": 5696, "unit": "kWh"}
